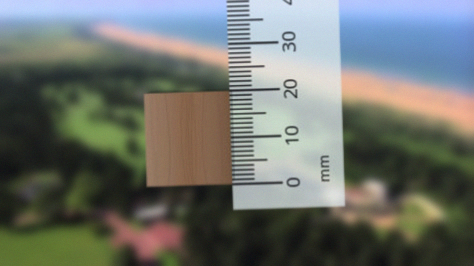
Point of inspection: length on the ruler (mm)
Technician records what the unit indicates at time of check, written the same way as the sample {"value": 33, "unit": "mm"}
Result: {"value": 20, "unit": "mm"}
